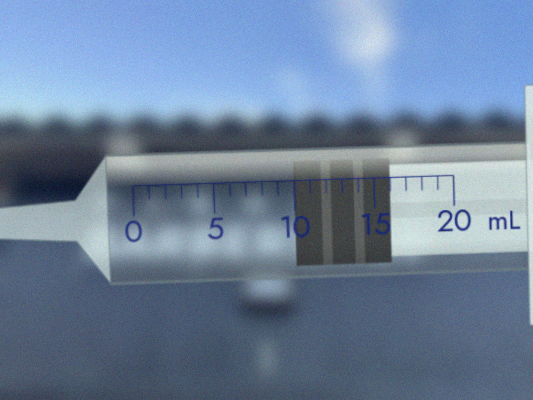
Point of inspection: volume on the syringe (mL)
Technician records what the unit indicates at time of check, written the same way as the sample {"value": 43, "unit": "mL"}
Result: {"value": 10, "unit": "mL"}
